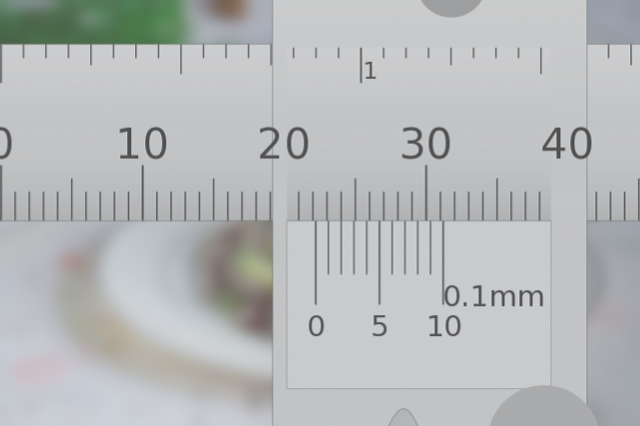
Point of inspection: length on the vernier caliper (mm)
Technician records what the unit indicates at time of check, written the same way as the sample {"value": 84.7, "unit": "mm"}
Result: {"value": 22.2, "unit": "mm"}
